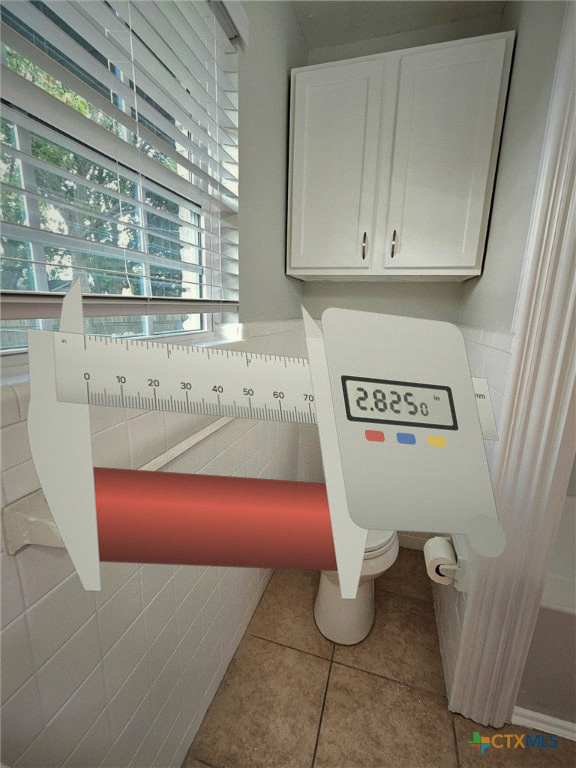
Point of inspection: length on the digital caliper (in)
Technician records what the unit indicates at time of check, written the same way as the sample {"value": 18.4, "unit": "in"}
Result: {"value": 2.8250, "unit": "in"}
